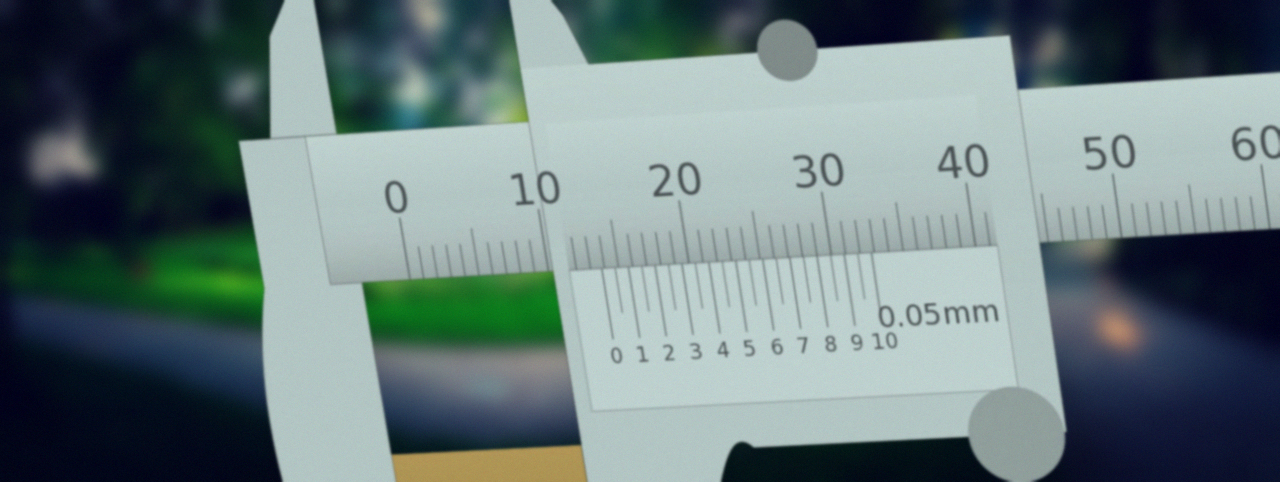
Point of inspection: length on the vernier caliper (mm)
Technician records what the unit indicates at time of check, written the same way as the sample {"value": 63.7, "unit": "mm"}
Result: {"value": 13.8, "unit": "mm"}
